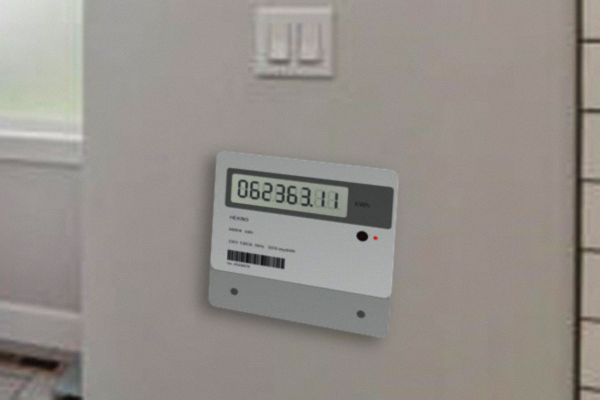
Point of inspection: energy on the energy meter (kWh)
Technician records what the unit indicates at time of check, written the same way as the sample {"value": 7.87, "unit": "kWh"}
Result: {"value": 62363.11, "unit": "kWh"}
